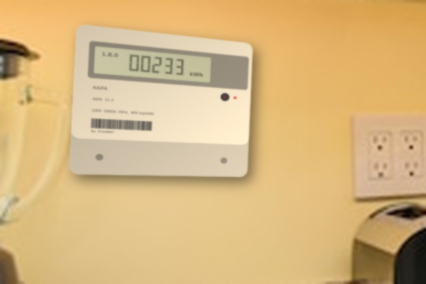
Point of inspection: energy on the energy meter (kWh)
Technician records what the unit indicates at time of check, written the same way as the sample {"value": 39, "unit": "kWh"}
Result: {"value": 233, "unit": "kWh"}
